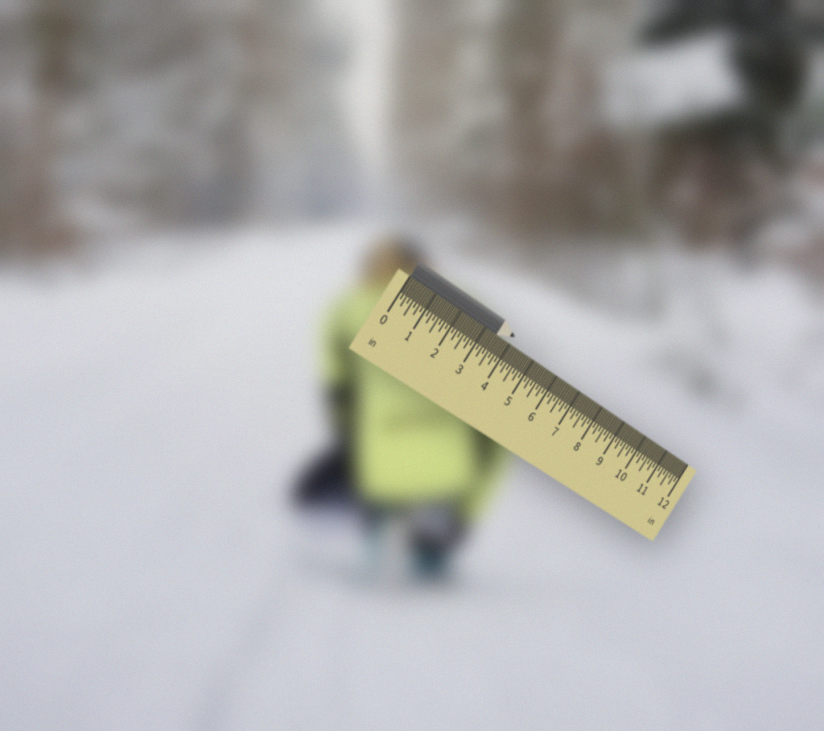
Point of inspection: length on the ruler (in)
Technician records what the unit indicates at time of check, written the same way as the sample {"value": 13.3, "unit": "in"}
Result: {"value": 4, "unit": "in"}
